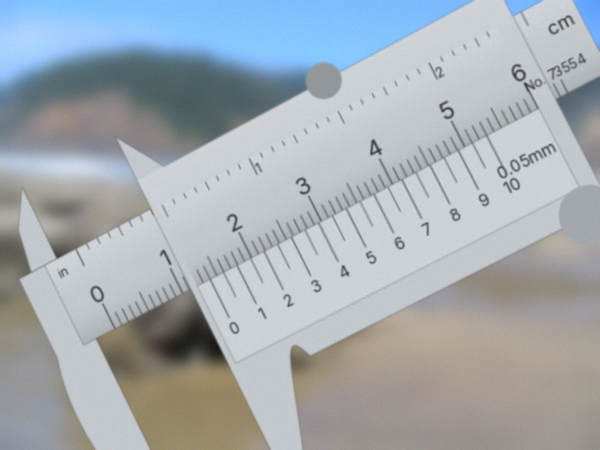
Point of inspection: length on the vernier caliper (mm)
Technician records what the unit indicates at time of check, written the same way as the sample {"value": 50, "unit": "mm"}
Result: {"value": 14.0, "unit": "mm"}
